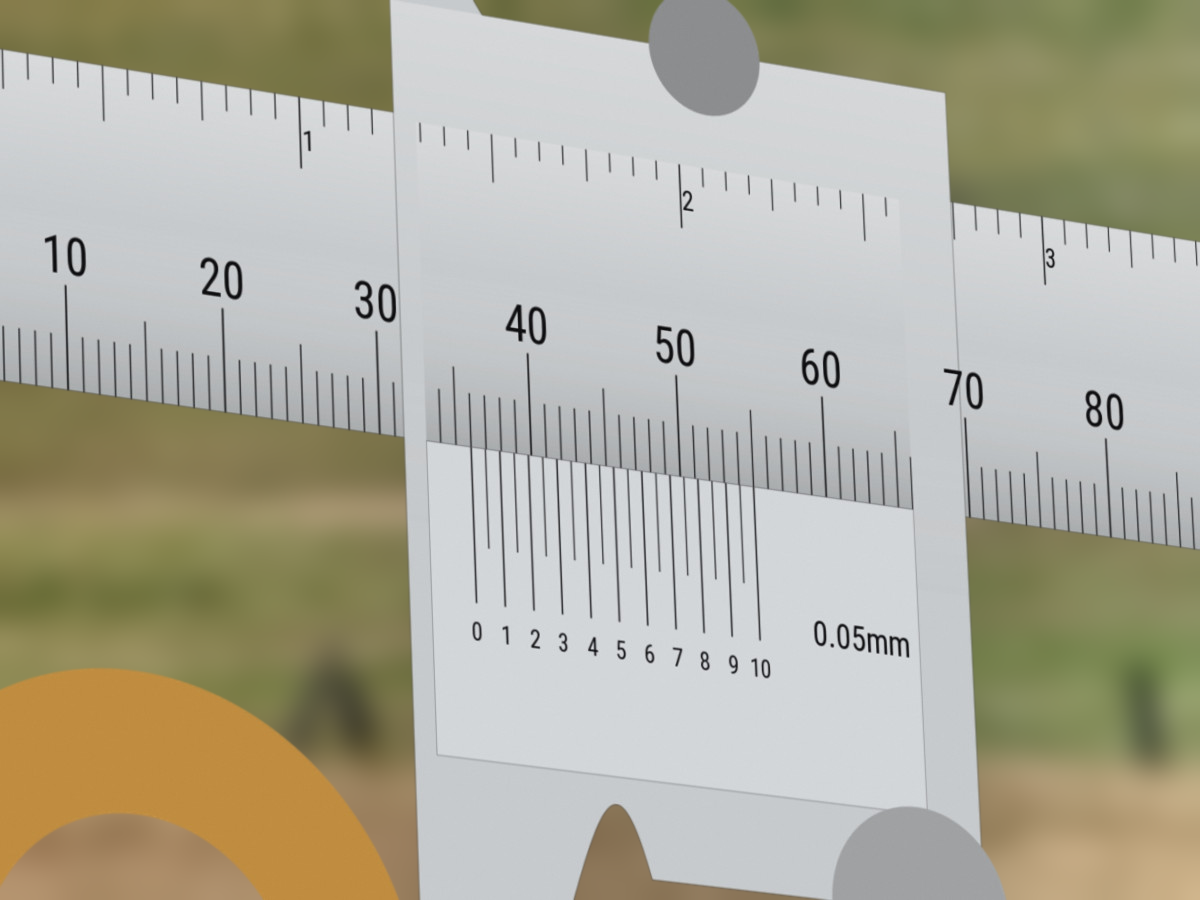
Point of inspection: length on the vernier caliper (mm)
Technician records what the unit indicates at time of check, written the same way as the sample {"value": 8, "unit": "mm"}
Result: {"value": 36.0, "unit": "mm"}
